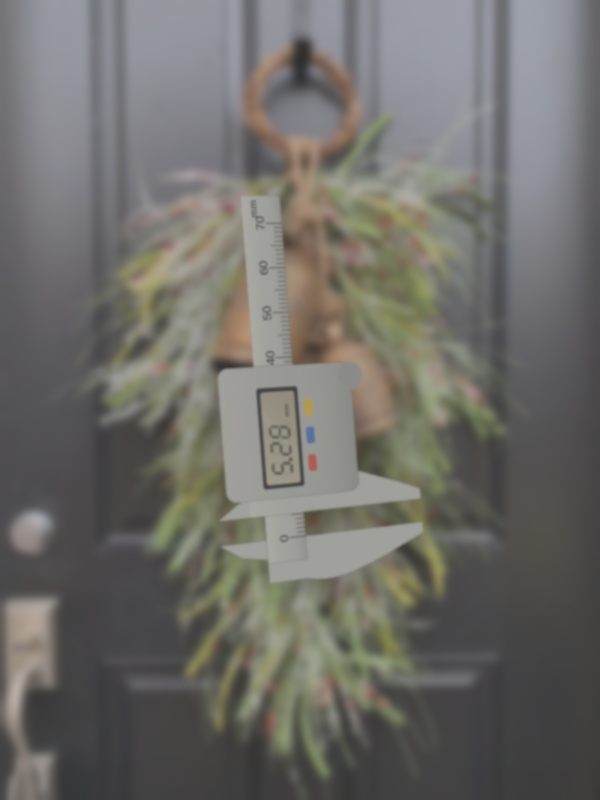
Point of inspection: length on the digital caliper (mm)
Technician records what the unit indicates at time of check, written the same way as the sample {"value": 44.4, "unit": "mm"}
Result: {"value": 5.28, "unit": "mm"}
